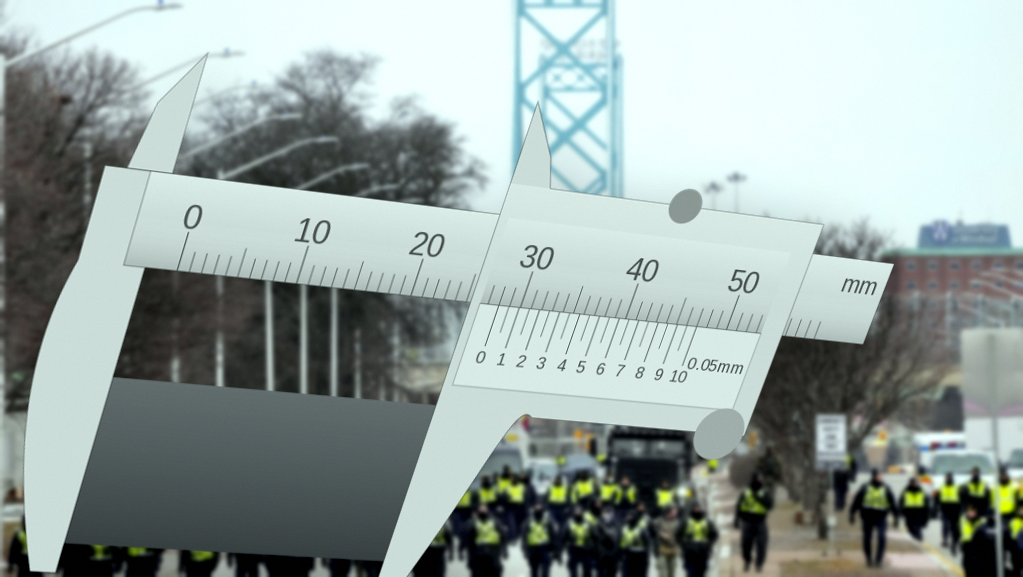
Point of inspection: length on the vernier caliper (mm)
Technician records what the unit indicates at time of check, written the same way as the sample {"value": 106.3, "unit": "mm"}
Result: {"value": 28.0, "unit": "mm"}
